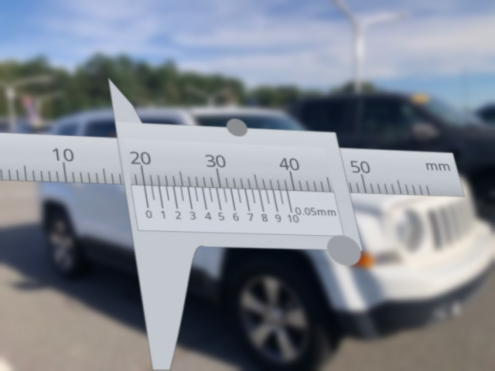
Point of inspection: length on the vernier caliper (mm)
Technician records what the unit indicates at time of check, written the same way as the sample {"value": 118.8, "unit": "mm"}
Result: {"value": 20.0, "unit": "mm"}
